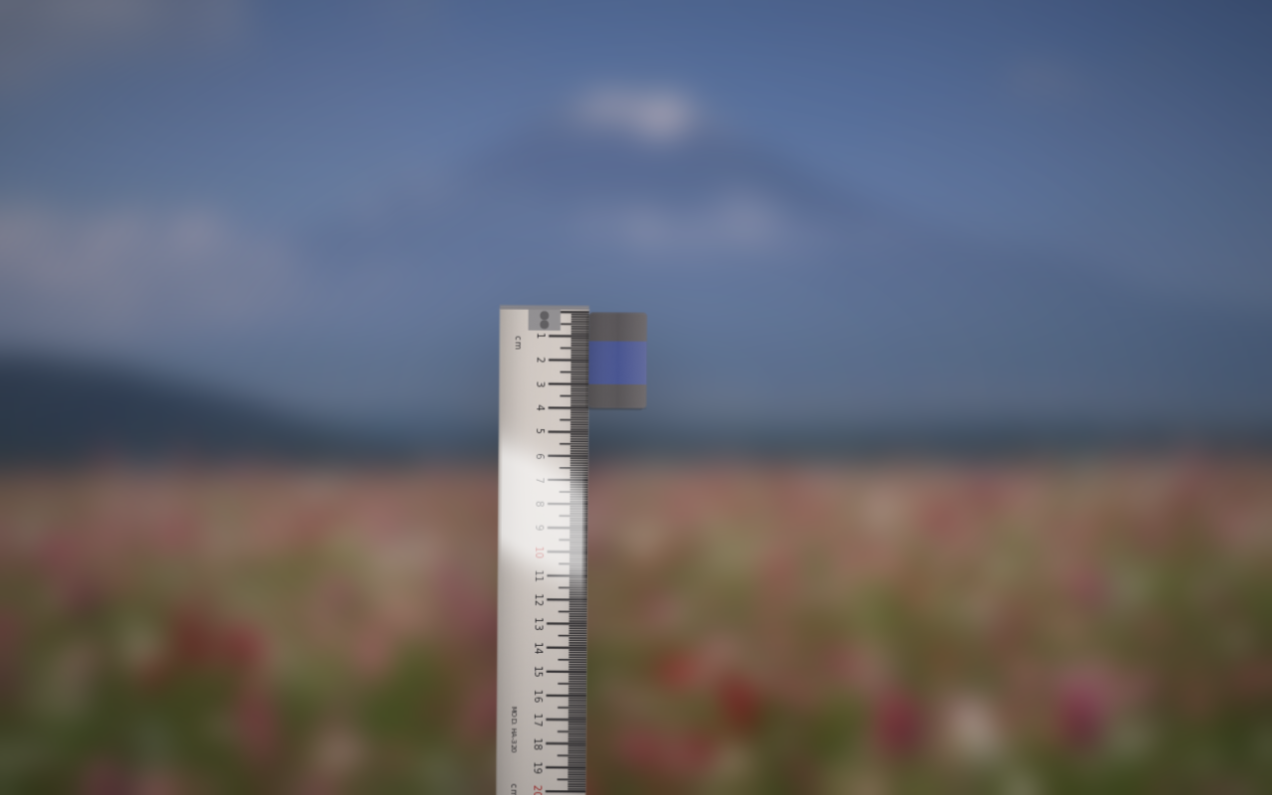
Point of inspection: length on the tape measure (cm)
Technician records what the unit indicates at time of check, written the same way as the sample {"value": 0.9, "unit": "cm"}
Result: {"value": 4, "unit": "cm"}
